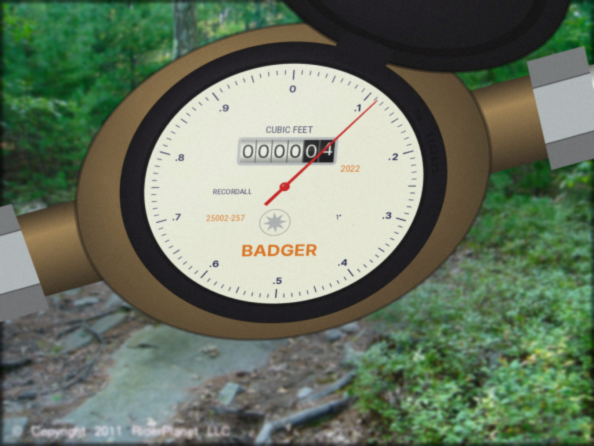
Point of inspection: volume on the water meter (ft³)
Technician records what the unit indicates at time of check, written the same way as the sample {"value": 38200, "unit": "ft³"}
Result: {"value": 4.11, "unit": "ft³"}
